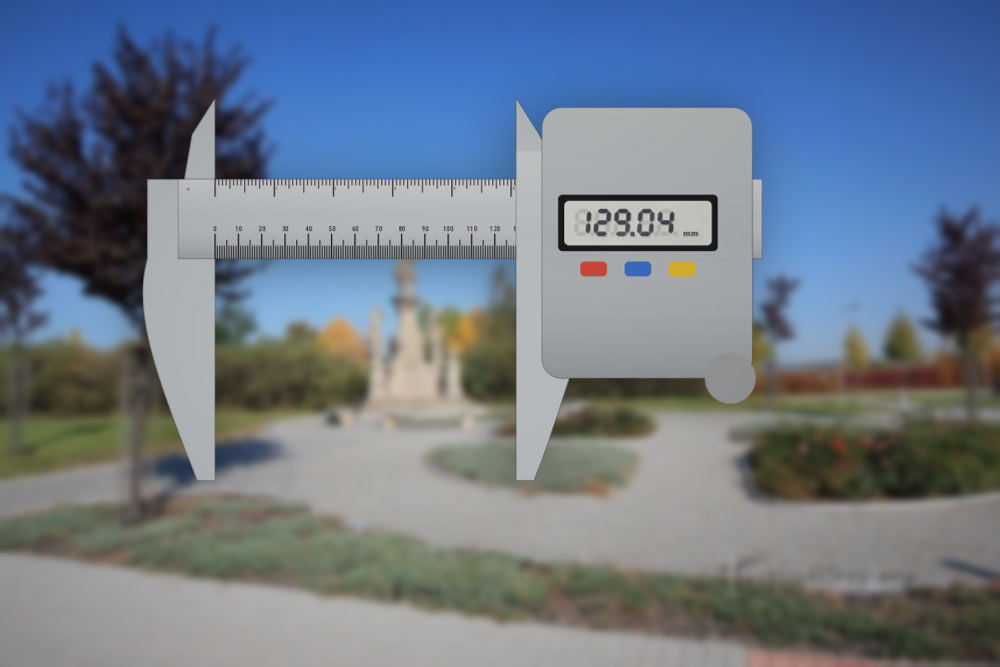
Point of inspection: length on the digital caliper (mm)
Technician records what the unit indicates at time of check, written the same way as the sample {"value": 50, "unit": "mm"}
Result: {"value": 129.04, "unit": "mm"}
